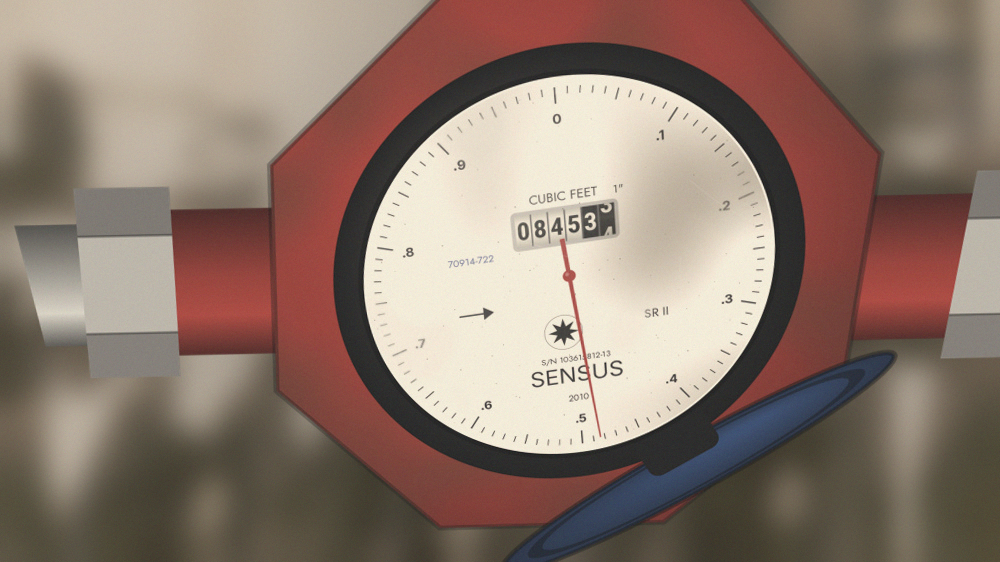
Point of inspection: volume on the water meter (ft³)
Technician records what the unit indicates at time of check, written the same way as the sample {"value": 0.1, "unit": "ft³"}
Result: {"value": 84533.48, "unit": "ft³"}
